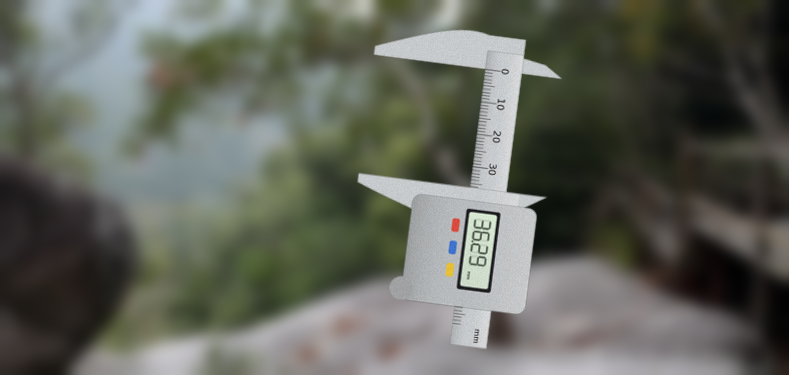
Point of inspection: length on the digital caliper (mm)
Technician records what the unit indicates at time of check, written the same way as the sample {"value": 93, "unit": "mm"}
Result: {"value": 36.29, "unit": "mm"}
